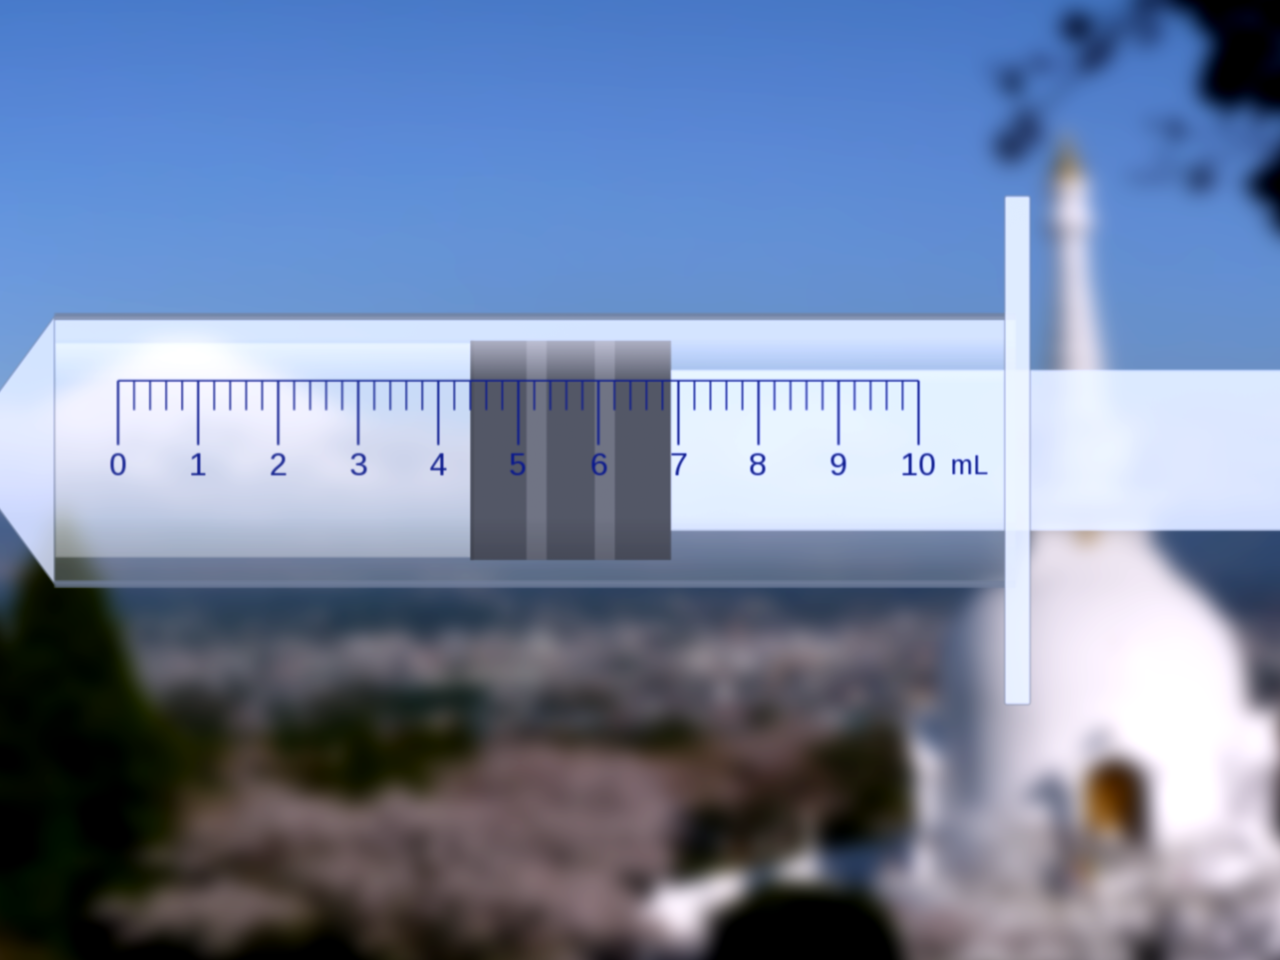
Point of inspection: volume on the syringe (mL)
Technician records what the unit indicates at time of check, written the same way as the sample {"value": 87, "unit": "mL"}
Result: {"value": 4.4, "unit": "mL"}
